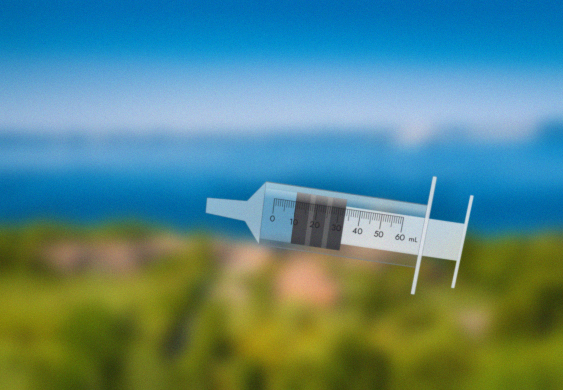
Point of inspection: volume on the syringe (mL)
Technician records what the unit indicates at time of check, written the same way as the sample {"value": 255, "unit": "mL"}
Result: {"value": 10, "unit": "mL"}
